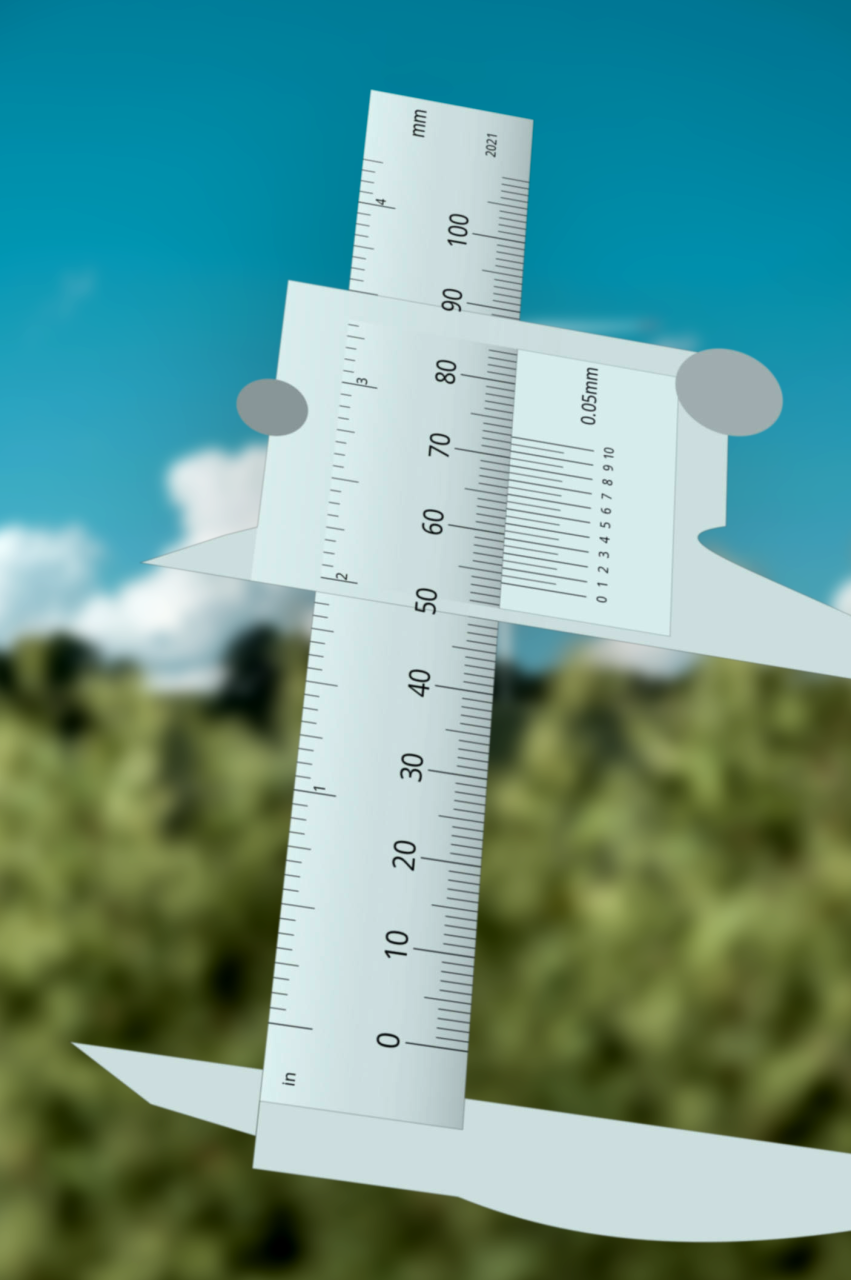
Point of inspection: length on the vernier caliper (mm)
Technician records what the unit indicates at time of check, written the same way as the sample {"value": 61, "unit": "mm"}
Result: {"value": 53.8, "unit": "mm"}
